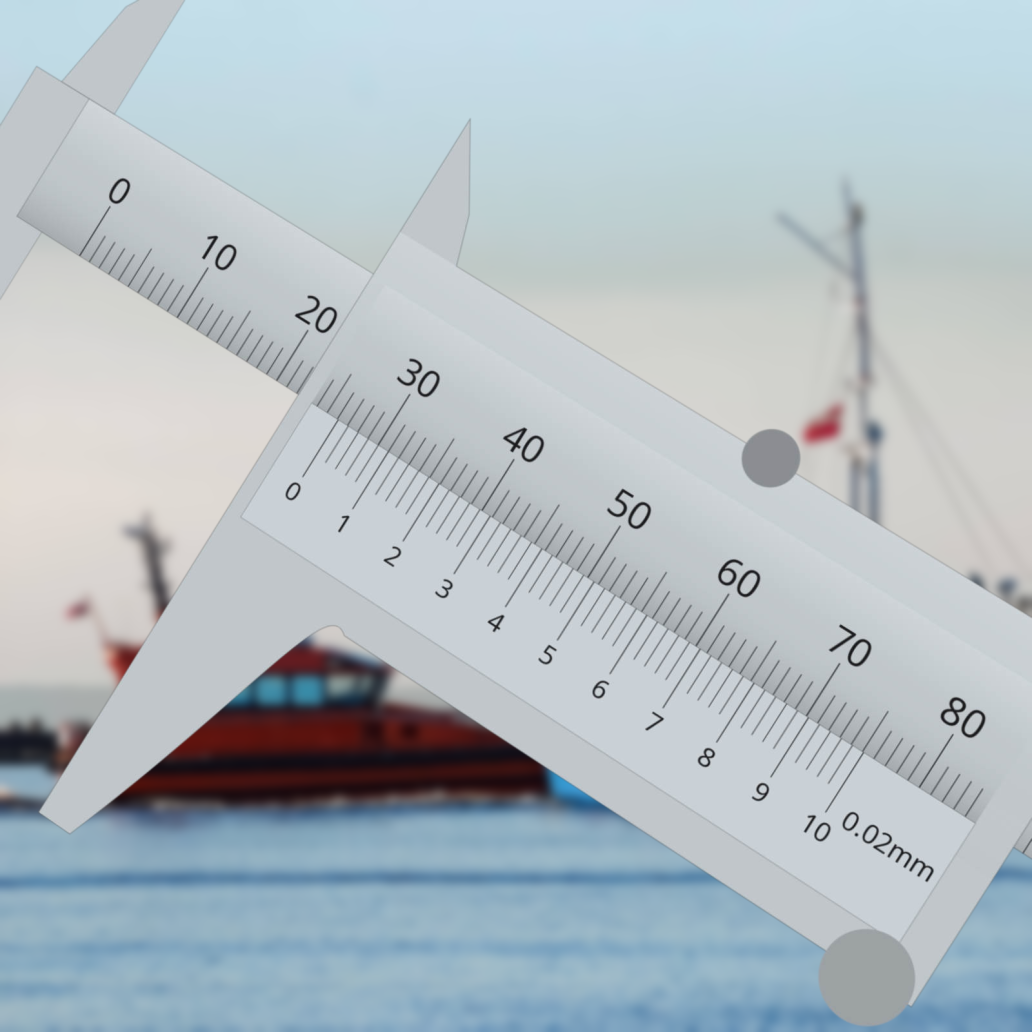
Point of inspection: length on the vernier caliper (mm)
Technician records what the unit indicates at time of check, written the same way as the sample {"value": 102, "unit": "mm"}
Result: {"value": 26.1, "unit": "mm"}
